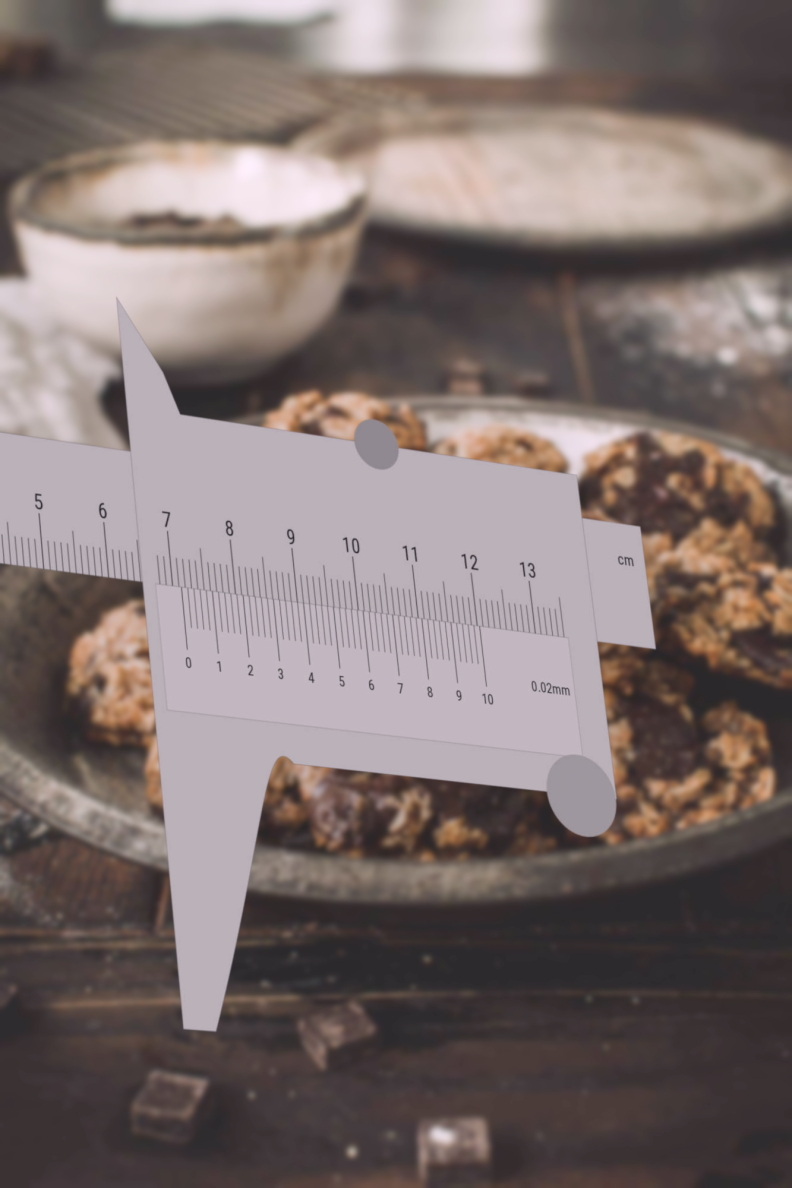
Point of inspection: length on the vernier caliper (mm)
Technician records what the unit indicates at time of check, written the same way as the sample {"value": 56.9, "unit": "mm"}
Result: {"value": 71.4, "unit": "mm"}
